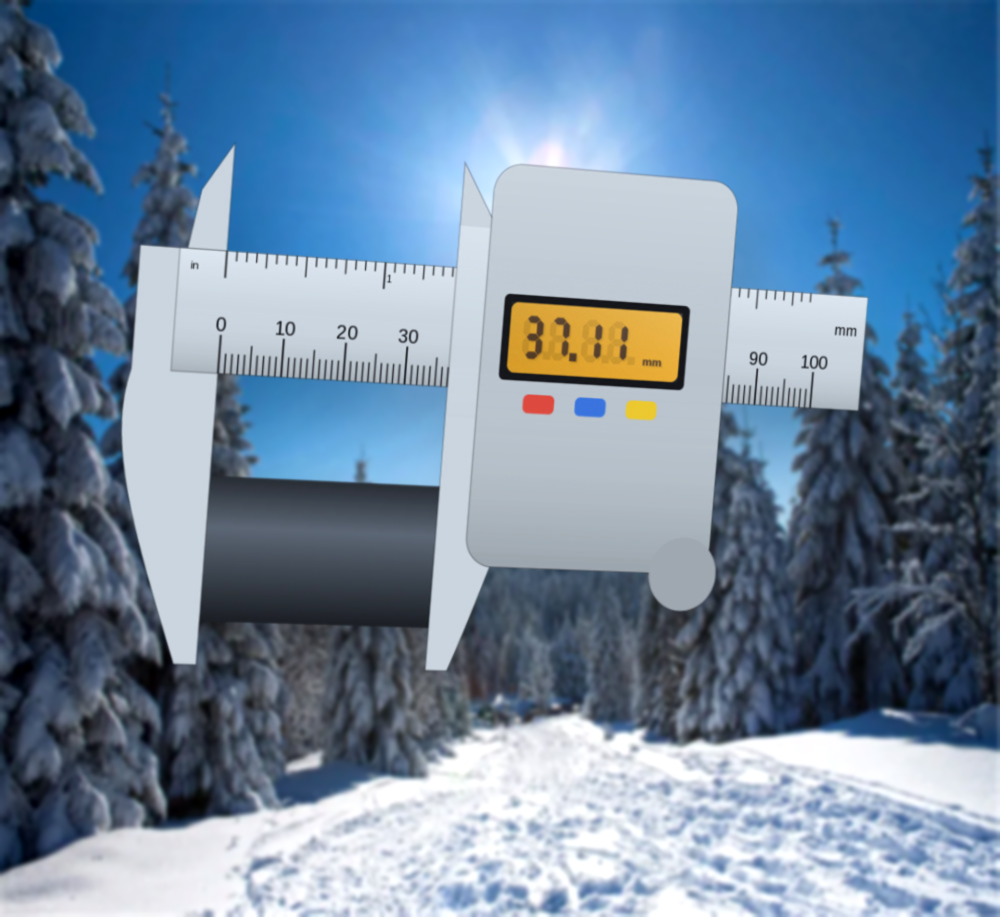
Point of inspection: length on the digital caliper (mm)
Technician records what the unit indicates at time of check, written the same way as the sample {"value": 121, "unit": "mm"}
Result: {"value": 37.11, "unit": "mm"}
